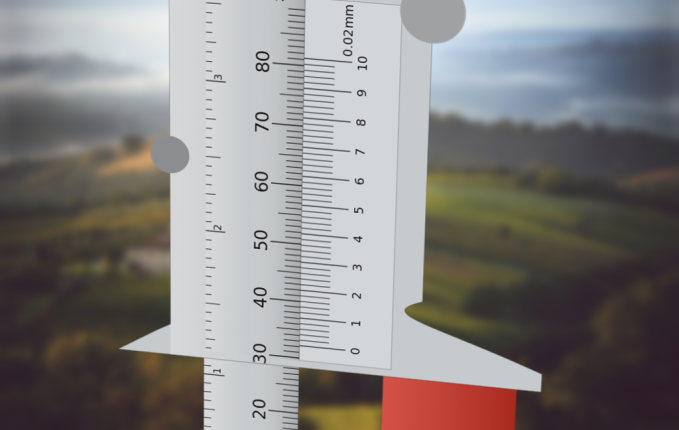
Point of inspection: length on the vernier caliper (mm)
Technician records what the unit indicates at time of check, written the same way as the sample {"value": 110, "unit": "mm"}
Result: {"value": 32.2, "unit": "mm"}
